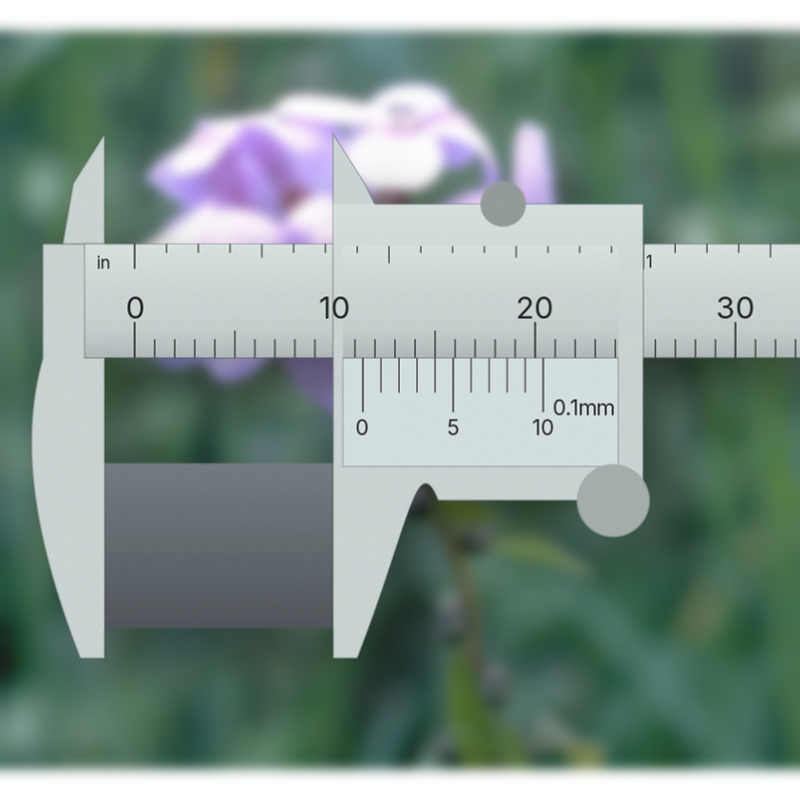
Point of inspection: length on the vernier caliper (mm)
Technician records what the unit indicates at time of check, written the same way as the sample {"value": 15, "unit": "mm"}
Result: {"value": 11.4, "unit": "mm"}
